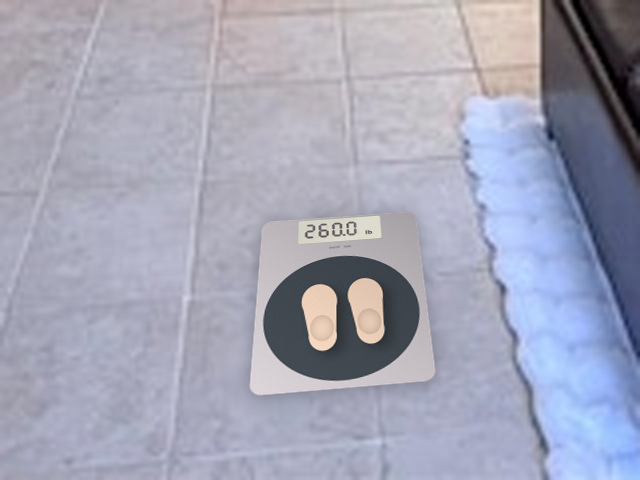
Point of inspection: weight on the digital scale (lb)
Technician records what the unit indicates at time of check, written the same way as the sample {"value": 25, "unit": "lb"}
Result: {"value": 260.0, "unit": "lb"}
